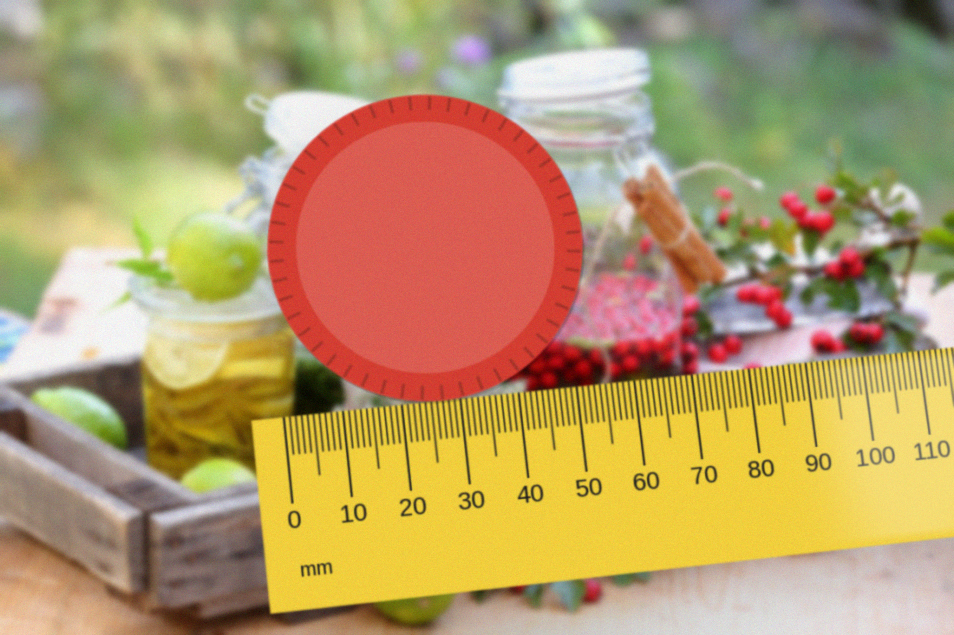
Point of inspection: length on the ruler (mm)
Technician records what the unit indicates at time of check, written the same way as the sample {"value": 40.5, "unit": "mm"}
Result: {"value": 54, "unit": "mm"}
